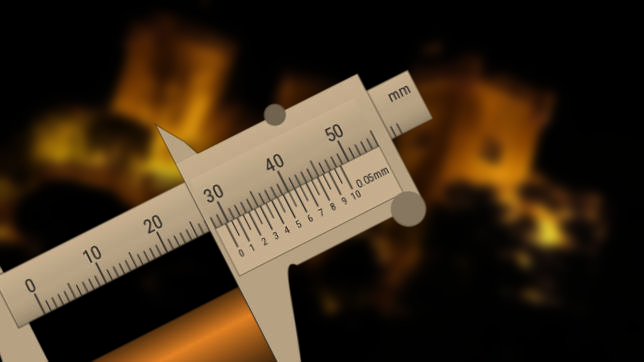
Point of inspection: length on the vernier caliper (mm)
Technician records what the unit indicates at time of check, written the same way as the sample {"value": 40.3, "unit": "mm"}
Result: {"value": 29.6, "unit": "mm"}
